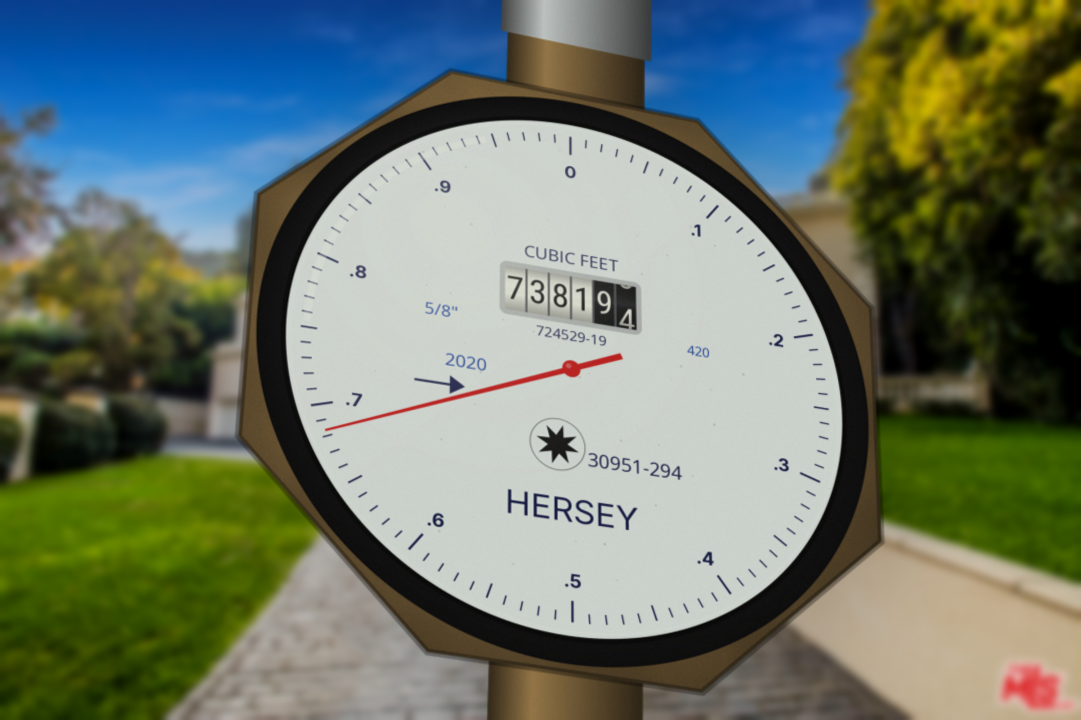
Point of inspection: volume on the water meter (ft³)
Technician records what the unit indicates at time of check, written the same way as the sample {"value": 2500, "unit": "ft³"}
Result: {"value": 738193.68, "unit": "ft³"}
